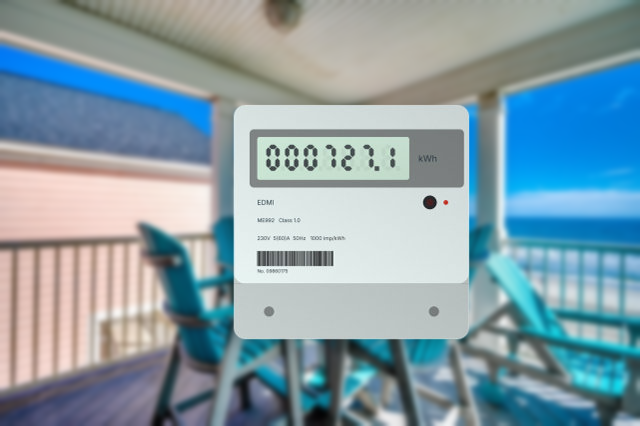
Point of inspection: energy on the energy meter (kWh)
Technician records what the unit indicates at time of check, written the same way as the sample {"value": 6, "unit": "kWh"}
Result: {"value": 727.1, "unit": "kWh"}
